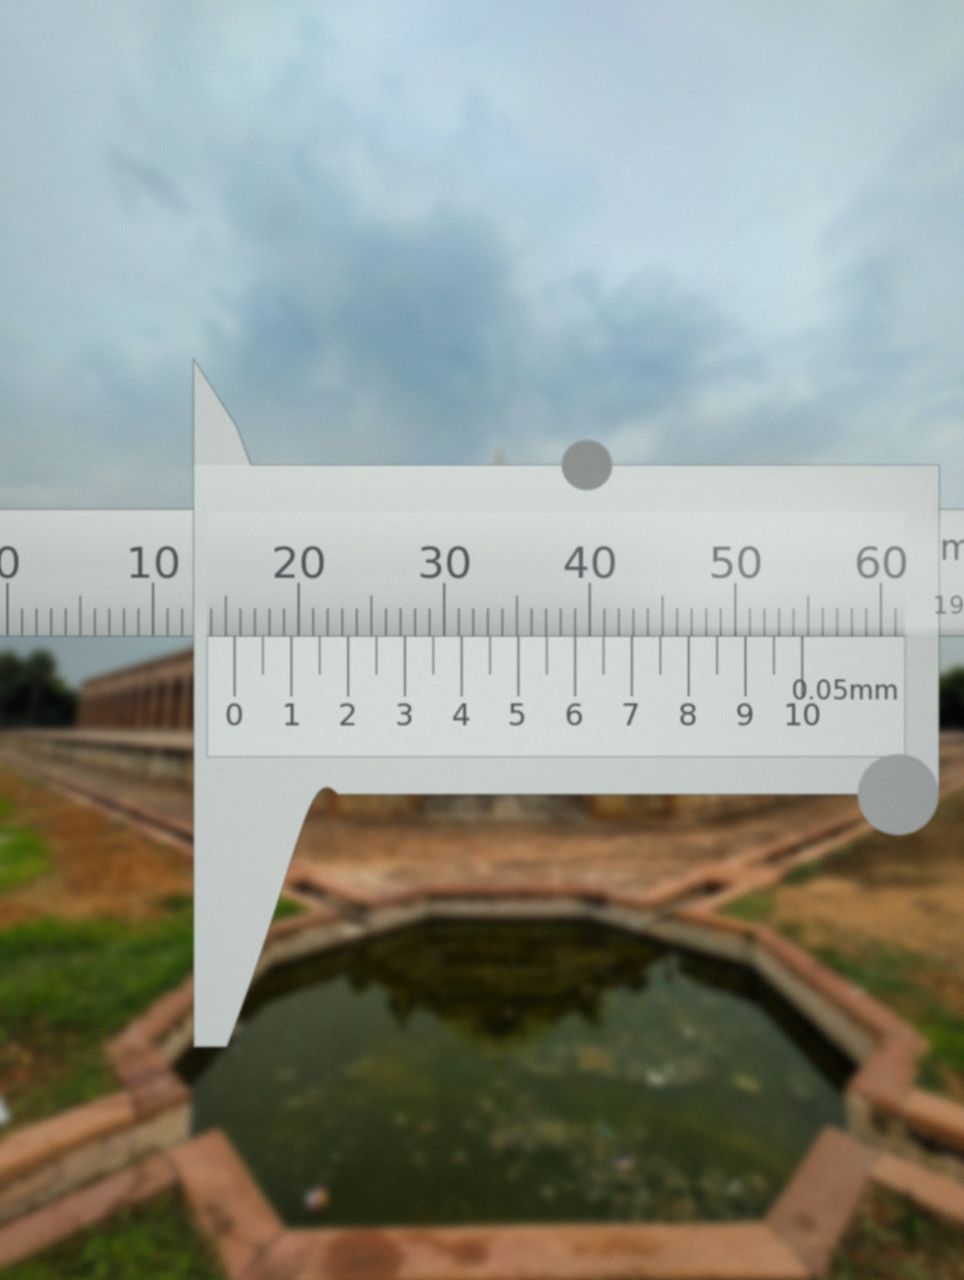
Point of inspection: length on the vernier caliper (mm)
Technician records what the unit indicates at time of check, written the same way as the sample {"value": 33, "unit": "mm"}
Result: {"value": 15.6, "unit": "mm"}
